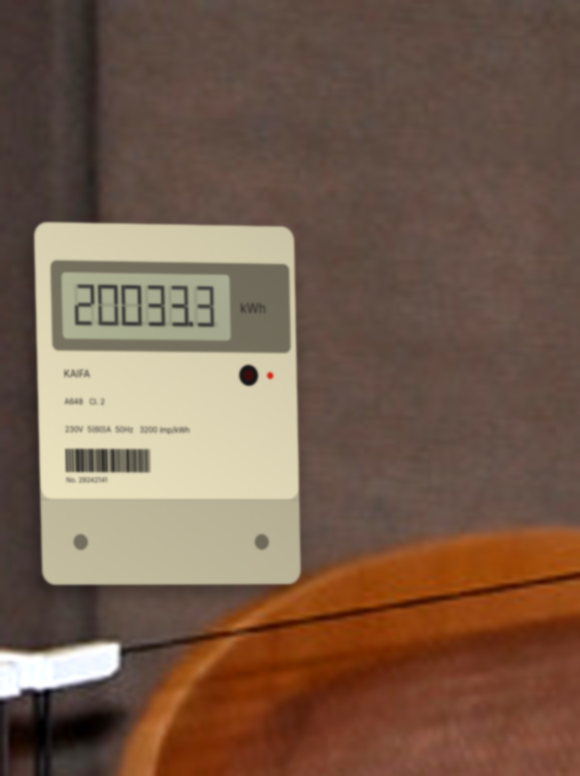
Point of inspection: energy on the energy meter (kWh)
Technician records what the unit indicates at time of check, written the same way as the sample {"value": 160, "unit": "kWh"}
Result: {"value": 20033.3, "unit": "kWh"}
